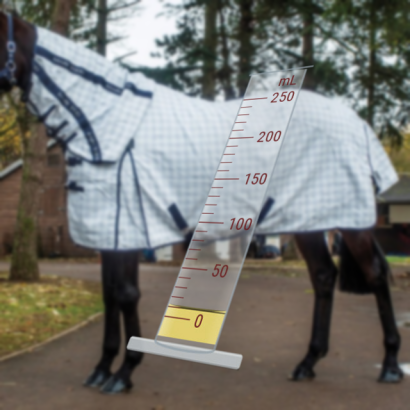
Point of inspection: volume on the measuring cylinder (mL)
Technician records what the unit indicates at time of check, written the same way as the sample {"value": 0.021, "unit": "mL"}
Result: {"value": 10, "unit": "mL"}
